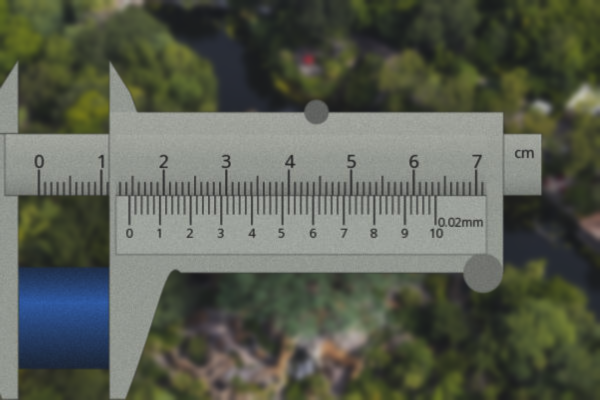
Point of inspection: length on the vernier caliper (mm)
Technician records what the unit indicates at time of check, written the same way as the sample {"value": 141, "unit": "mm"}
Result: {"value": 14.5, "unit": "mm"}
